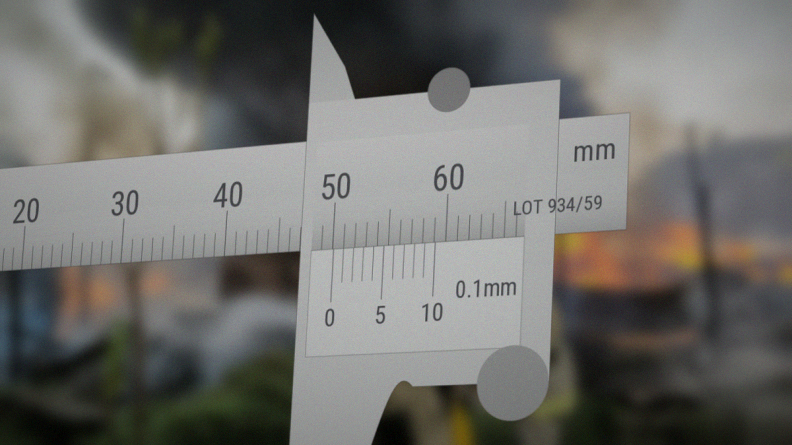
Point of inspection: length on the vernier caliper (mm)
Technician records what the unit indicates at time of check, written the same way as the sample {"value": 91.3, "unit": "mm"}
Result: {"value": 50.1, "unit": "mm"}
